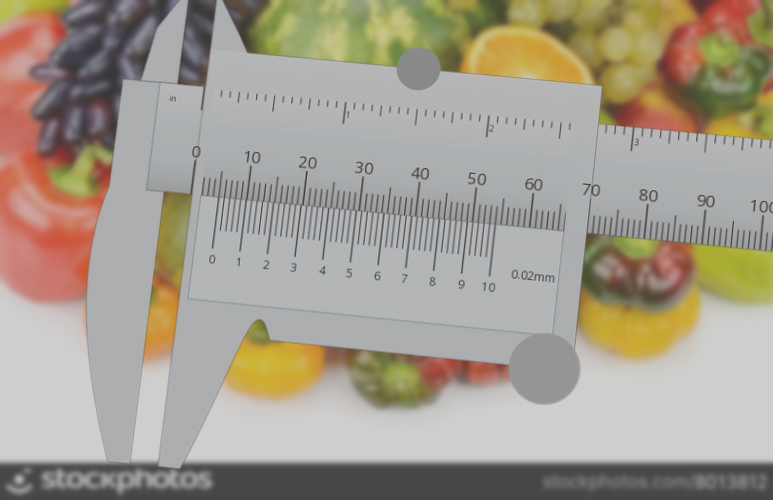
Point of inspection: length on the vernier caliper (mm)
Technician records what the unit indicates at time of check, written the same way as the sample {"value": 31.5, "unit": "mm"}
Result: {"value": 5.0, "unit": "mm"}
